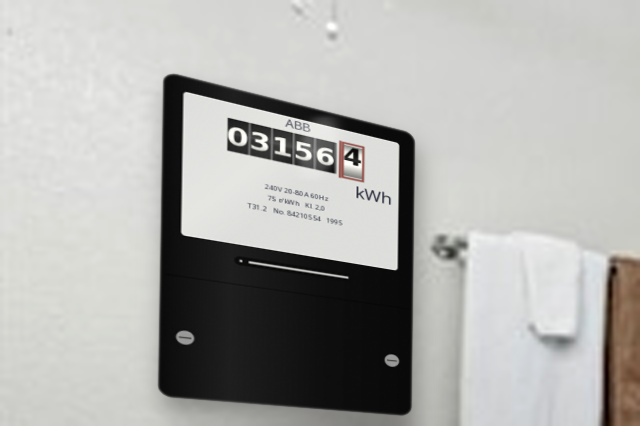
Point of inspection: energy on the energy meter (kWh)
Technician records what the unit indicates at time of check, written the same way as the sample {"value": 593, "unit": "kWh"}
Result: {"value": 3156.4, "unit": "kWh"}
